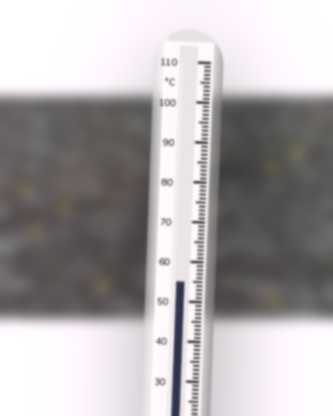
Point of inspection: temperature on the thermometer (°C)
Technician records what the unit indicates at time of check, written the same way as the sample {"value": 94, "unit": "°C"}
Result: {"value": 55, "unit": "°C"}
